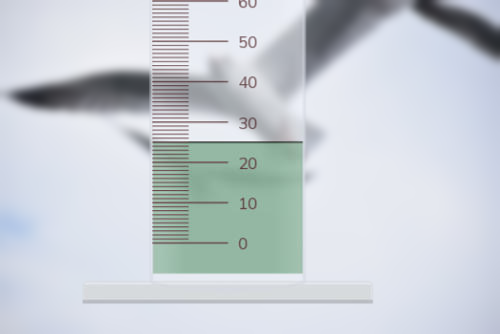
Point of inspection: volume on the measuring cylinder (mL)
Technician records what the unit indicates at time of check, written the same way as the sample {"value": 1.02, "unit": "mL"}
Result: {"value": 25, "unit": "mL"}
